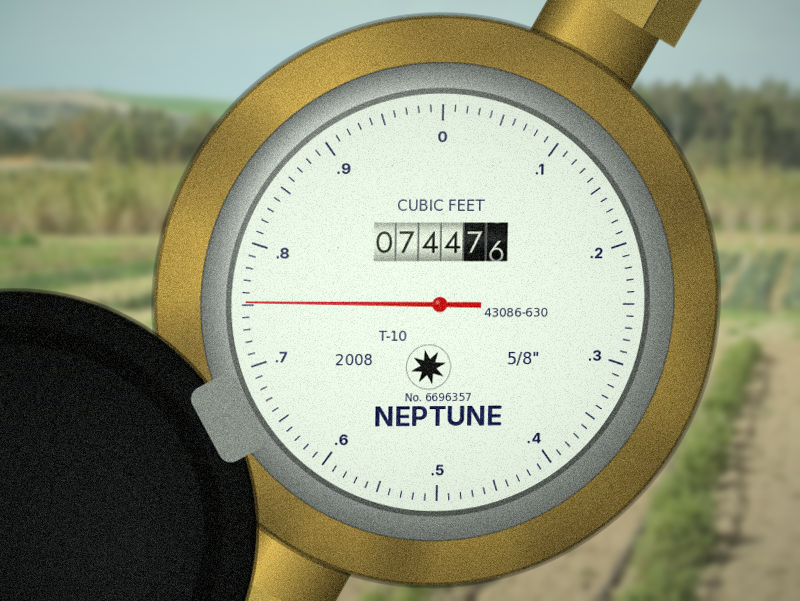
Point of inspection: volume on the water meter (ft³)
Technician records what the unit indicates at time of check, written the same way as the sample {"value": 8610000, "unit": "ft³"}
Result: {"value": 74475.75, "unit": "ft³"}
